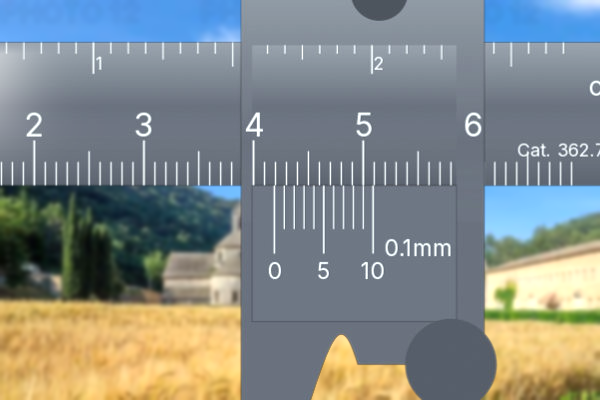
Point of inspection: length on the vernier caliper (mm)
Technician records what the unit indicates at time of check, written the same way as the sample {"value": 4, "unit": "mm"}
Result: {"value": 41.9, "unit": "mm"}
